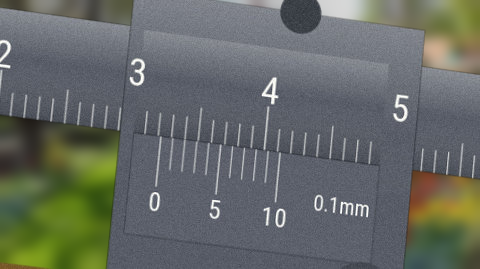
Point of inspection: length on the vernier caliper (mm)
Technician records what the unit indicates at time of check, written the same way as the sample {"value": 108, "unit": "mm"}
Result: {"value": 32.2, "unit": "mm"}
